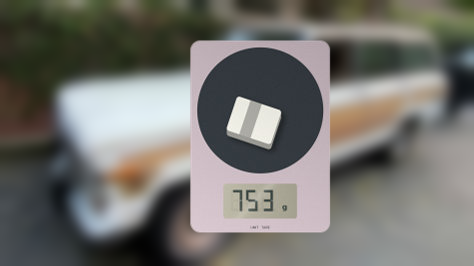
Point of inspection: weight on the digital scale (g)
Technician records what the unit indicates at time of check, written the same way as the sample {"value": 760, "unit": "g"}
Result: {"value": 753, "unit": "g"}
